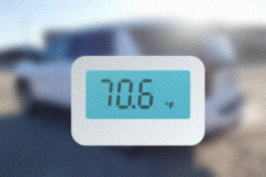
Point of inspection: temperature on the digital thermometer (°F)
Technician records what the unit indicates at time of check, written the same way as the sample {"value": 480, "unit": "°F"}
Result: {"value": 70.6, "unit": "°F"}
